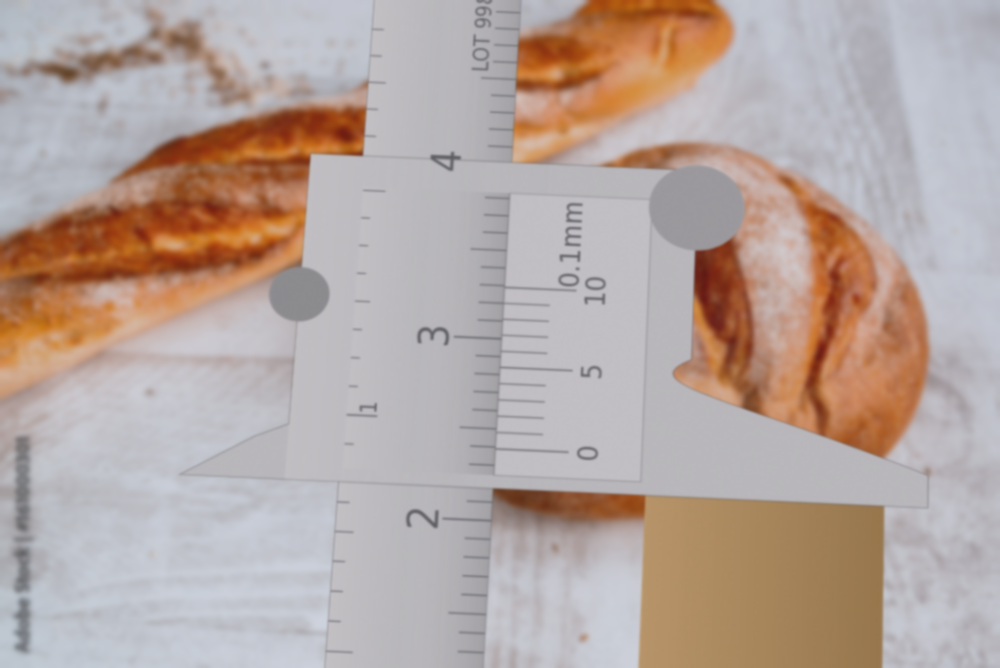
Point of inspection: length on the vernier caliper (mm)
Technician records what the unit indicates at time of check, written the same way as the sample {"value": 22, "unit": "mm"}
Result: {"value": 23.9, "unit": "mm"}
